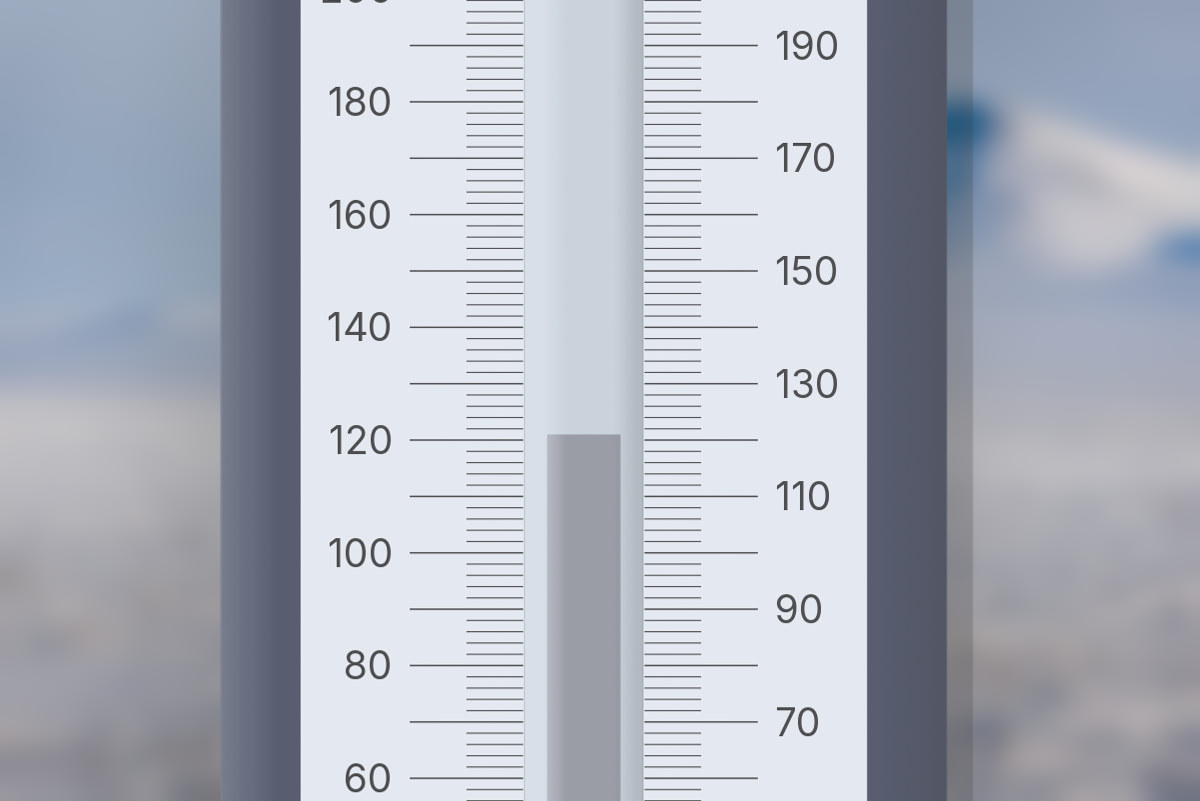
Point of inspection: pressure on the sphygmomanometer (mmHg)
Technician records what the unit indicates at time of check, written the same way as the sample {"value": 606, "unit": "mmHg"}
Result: {"value": 121, "unit": "mmHg"}
